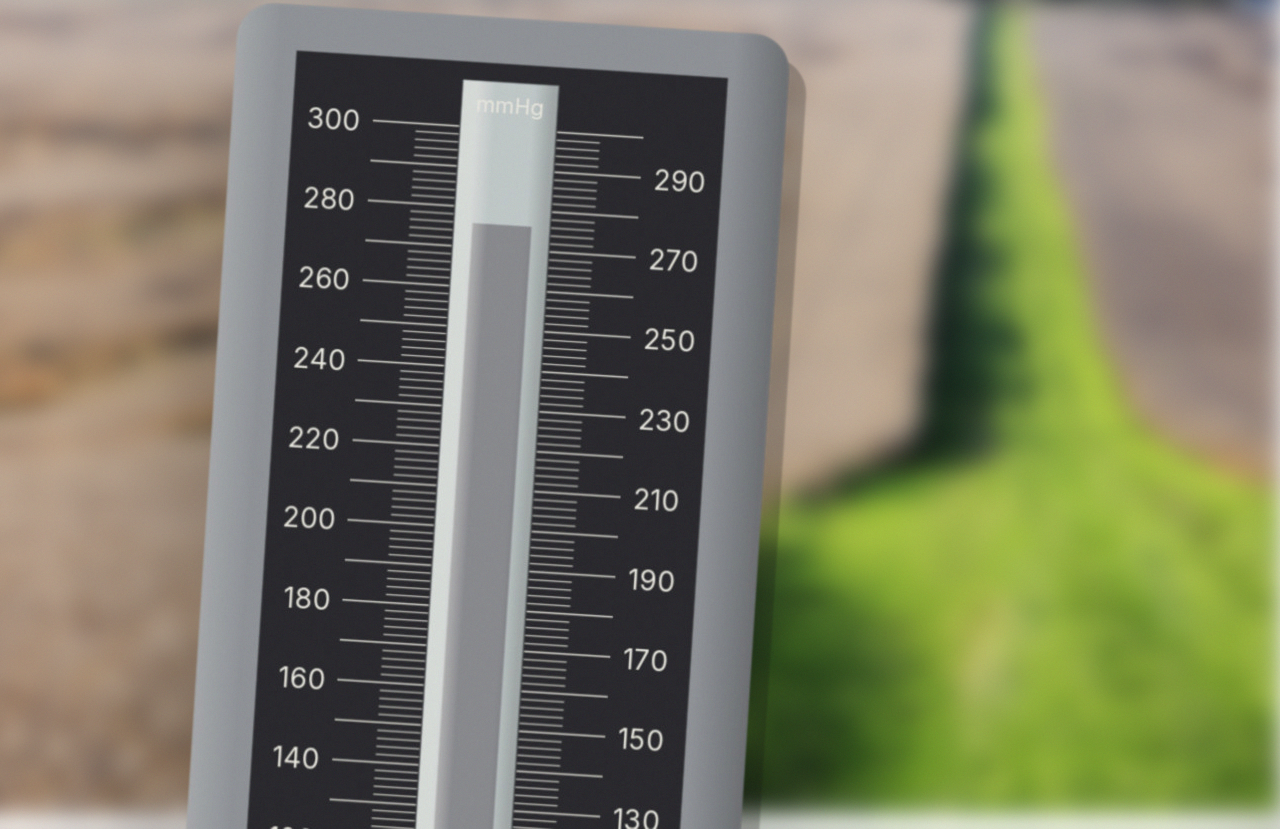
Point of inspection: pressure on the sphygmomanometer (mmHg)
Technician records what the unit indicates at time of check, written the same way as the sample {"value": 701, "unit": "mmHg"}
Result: {"value": 276, "unit": "mmHg"}
